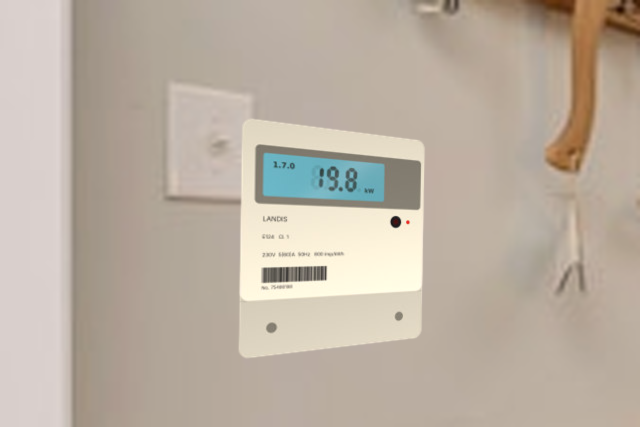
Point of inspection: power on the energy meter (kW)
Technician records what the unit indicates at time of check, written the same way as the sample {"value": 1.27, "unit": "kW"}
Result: {"value": 19.8, "unit": "kW"}
